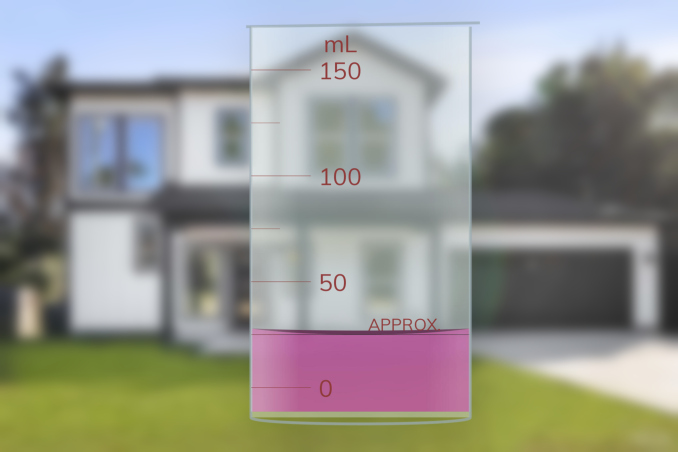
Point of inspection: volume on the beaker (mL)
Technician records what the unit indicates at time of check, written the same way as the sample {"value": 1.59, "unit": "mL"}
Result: {"value": 25, "unit": "mL"}
